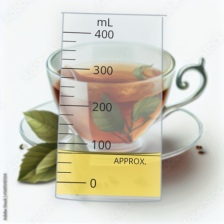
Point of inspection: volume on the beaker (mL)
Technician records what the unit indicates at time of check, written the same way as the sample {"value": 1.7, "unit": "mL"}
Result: {"value": 75, "unit": "mL"}
